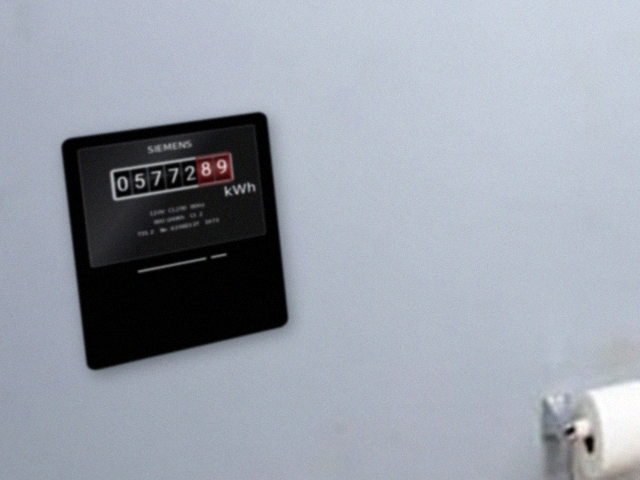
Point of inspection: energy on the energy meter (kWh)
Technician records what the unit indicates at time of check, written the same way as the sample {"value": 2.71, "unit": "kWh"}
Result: {"value": 5772.89, "unit": "kWh"}
